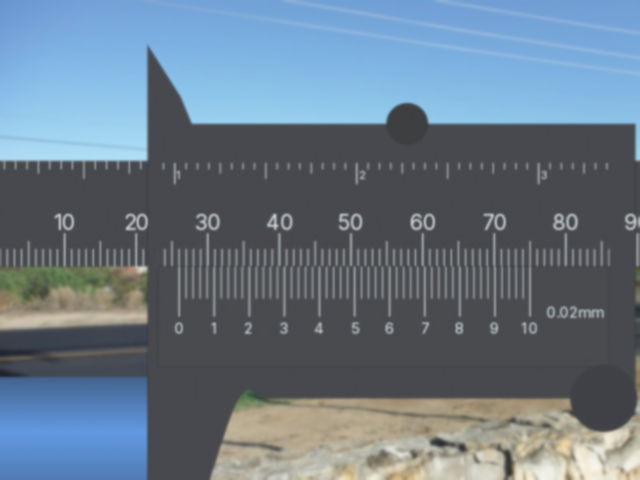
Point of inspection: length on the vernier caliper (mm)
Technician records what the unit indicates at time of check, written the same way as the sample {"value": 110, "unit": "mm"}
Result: {"value": 26.0, "unit": "mm"}
